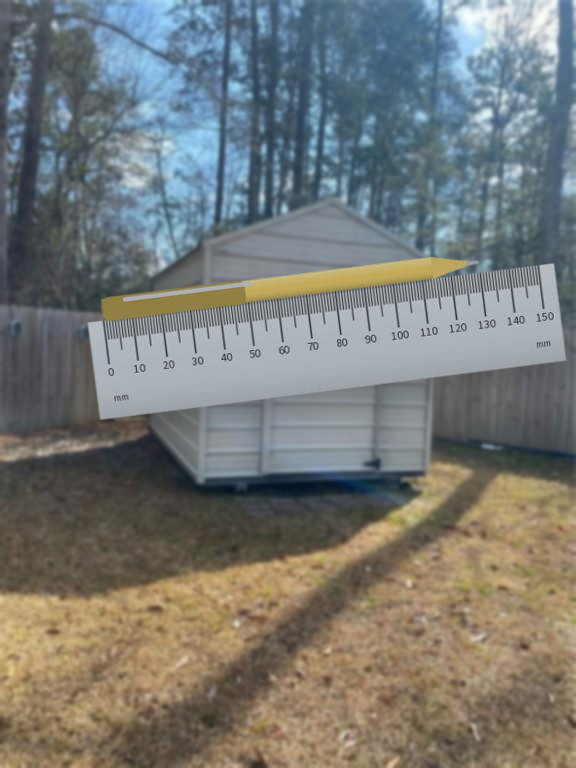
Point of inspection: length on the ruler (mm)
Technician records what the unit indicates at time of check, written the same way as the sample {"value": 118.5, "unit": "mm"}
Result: {"value": 130, "unit": "mm"}
